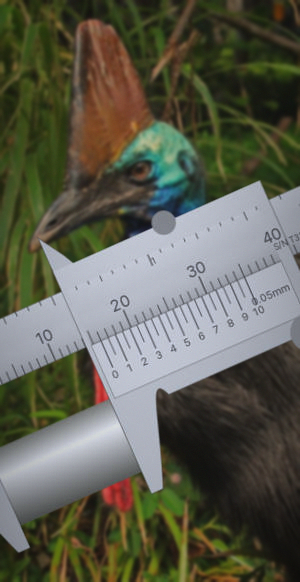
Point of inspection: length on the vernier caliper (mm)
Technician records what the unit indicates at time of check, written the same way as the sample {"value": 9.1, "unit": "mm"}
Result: {"value": 16.0, "unit": "mm"}
